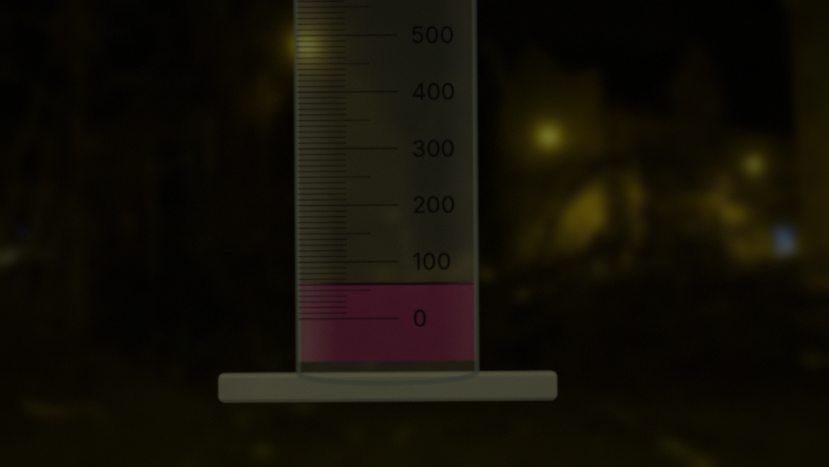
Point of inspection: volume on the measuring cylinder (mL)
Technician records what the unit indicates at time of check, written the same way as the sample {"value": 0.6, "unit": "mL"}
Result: {"value": 60, "unit": "mL"}
